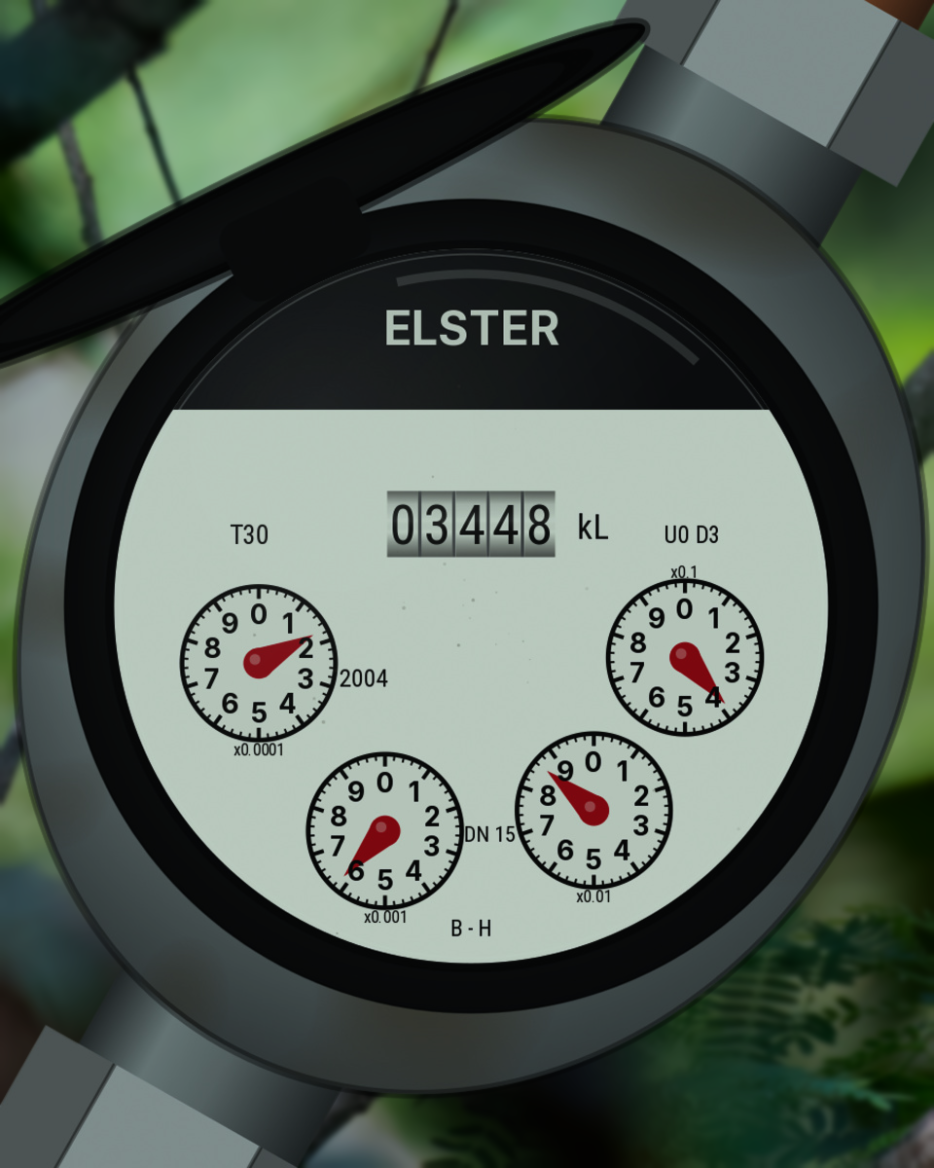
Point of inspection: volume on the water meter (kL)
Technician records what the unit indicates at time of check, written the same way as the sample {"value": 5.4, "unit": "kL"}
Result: {"value": 3448.3861, "unit": "kL"}
